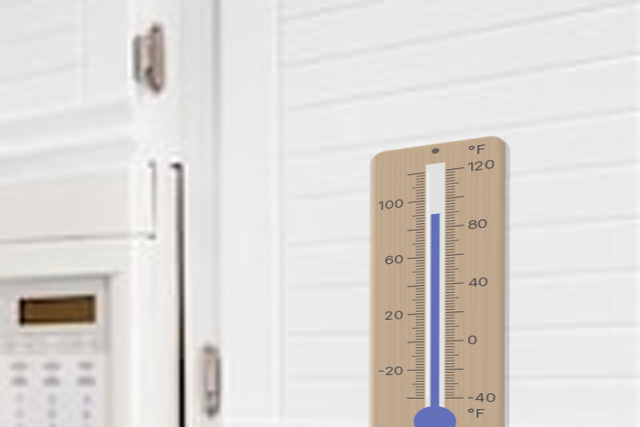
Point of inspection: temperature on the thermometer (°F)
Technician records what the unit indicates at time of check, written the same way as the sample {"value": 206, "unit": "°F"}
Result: {"value": 90, "unit": "°F"}
